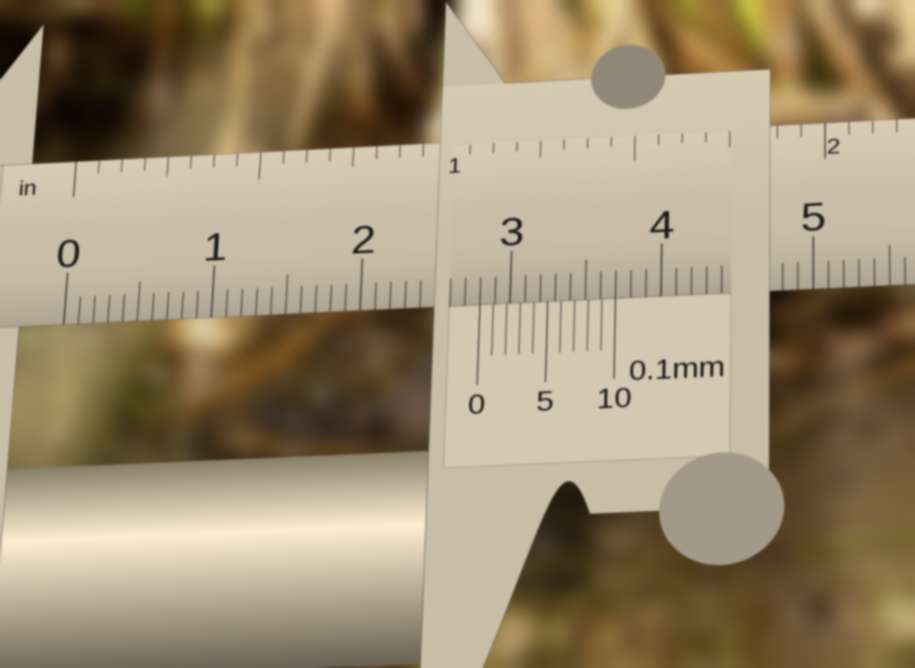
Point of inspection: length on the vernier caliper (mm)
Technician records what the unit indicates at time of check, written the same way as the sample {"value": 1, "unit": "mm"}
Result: {"value": 28.0, "unit": "mm"}
